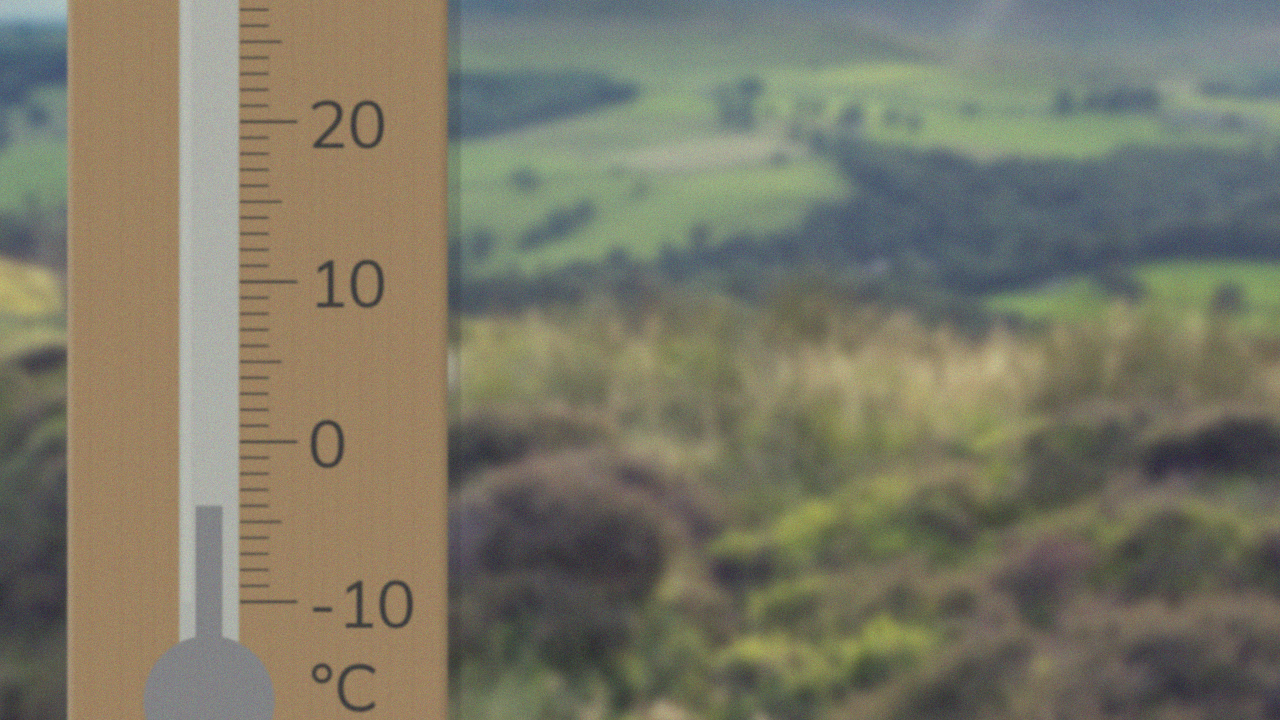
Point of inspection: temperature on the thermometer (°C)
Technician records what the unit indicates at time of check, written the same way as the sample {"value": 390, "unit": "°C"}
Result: {"value": -4, "unit": "°C"}
